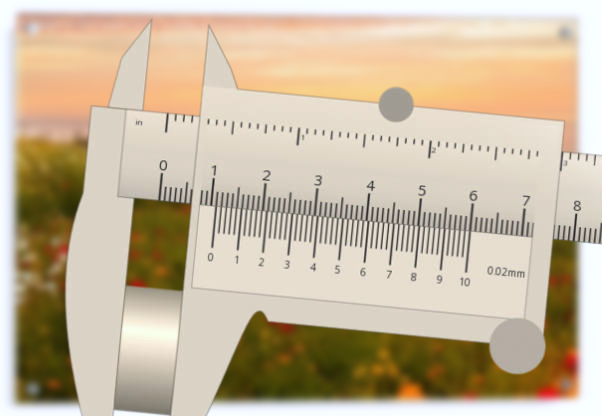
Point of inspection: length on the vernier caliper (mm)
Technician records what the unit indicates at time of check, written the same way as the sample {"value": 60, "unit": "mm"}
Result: {"value": 11.0, "unit": "mm"}
